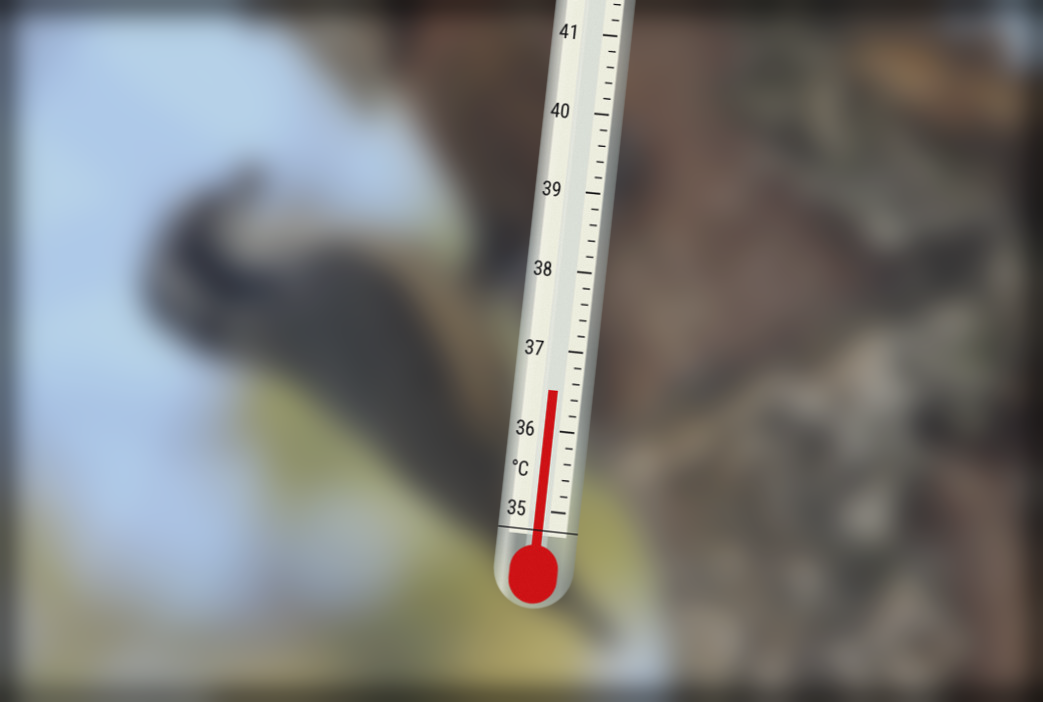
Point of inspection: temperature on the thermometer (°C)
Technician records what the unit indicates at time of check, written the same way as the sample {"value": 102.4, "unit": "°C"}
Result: {"value": 36.5, "unit": "°C"}
